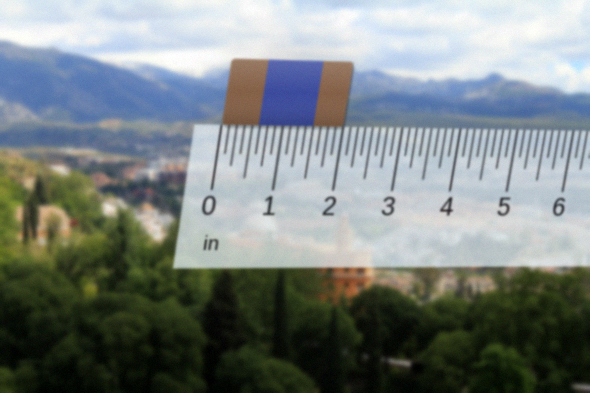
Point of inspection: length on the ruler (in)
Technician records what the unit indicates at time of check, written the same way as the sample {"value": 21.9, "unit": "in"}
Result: {"value": 2, "unit": "in"}
